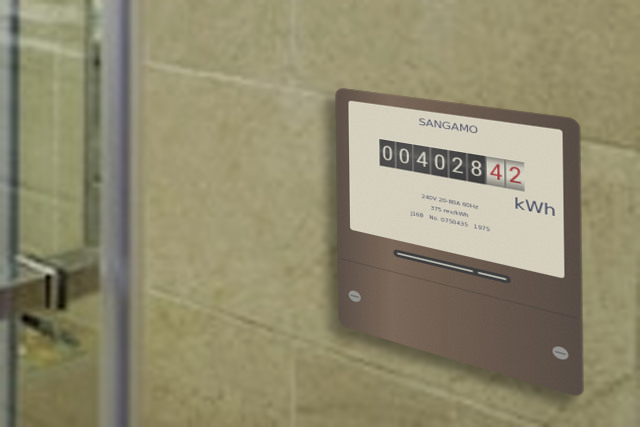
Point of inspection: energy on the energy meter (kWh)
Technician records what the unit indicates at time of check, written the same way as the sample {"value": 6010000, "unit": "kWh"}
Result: {"value": 4028.42, "unit": "kWh"}
